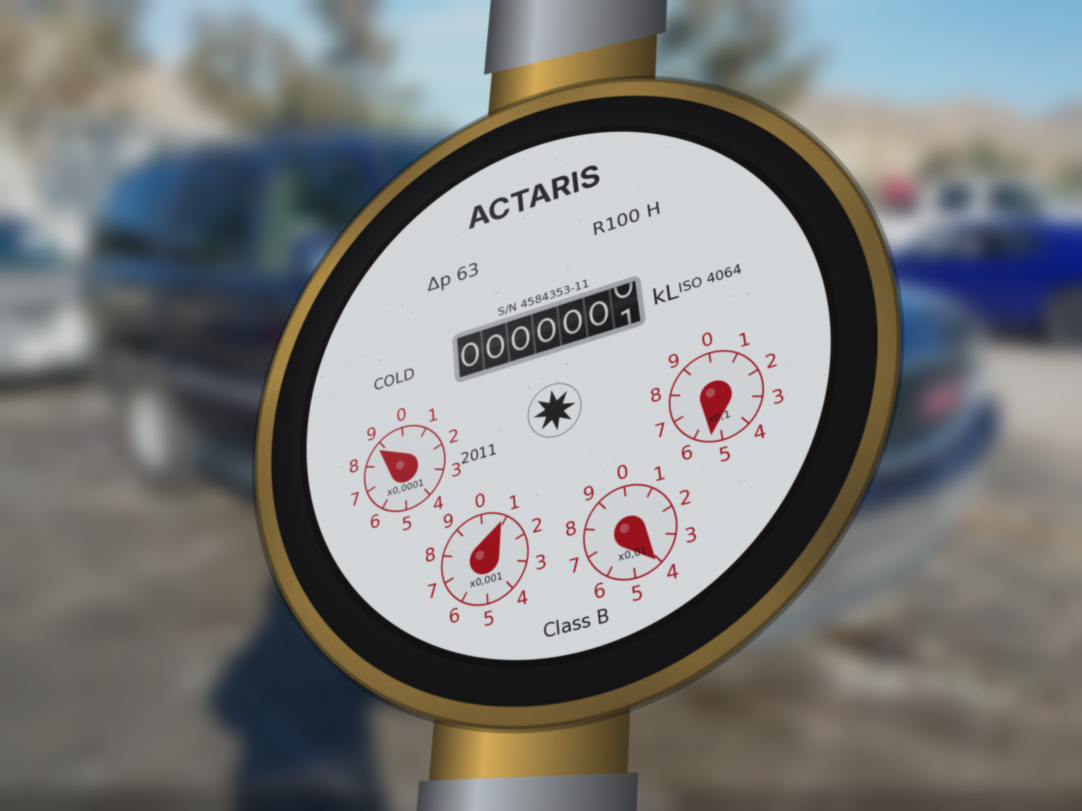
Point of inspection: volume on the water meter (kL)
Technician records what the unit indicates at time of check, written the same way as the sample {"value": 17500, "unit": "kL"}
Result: {"value": 0.5408, "unit": "kL"}
